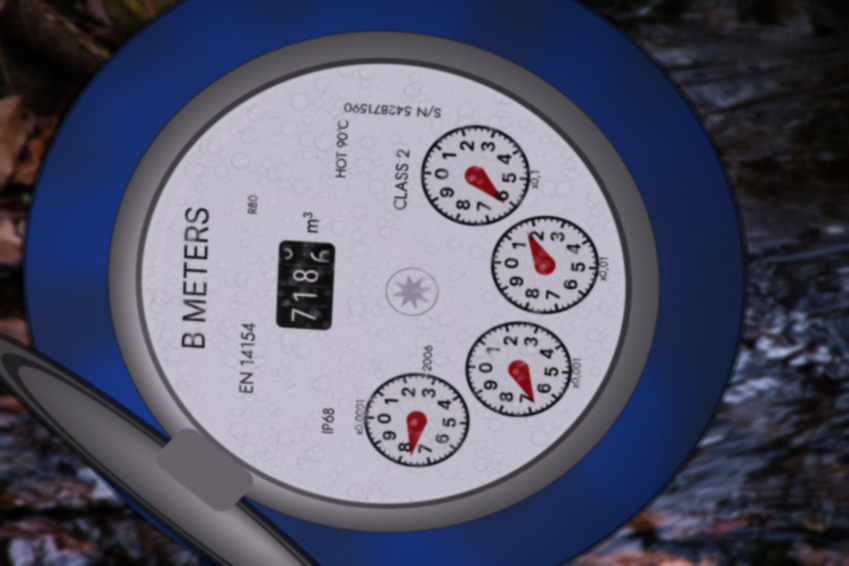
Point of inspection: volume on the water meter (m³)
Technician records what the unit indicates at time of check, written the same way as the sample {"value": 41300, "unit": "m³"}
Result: {"value": 7185.6167, "unit": "m³"}
